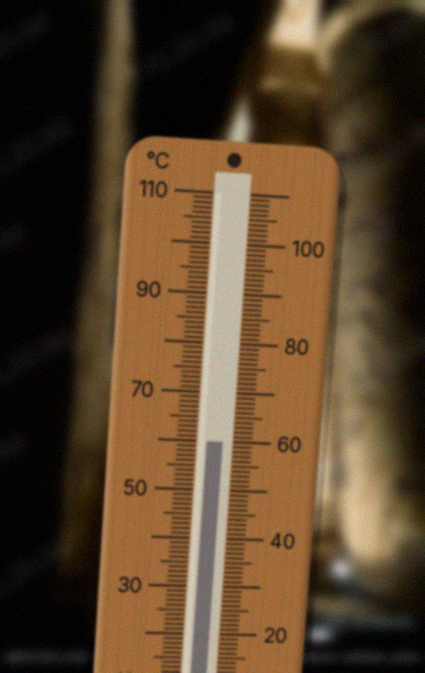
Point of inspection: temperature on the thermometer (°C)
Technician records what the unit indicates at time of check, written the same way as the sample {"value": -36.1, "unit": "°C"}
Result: {"value": 60, "unit": "°C"}
